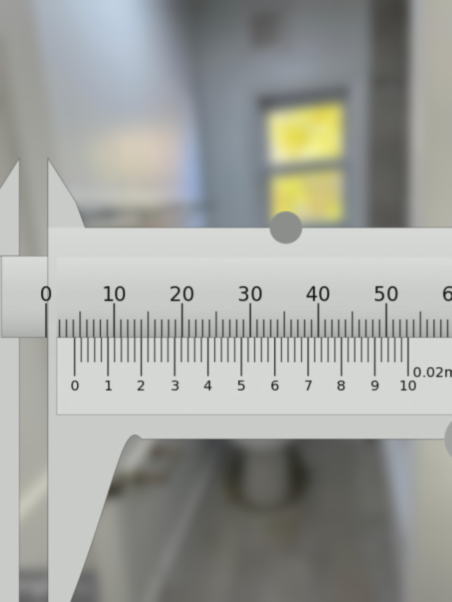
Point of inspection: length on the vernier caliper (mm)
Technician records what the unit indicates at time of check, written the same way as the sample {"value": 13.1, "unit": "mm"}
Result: {"value": 4.2, "unit": "mm"}
